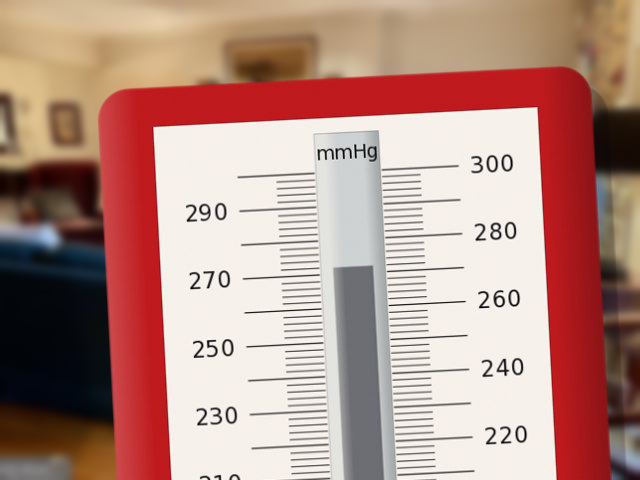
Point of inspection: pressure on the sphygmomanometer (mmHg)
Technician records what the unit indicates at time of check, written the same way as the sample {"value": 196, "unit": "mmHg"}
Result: {"value": 272, "unit": "mmHg"}
